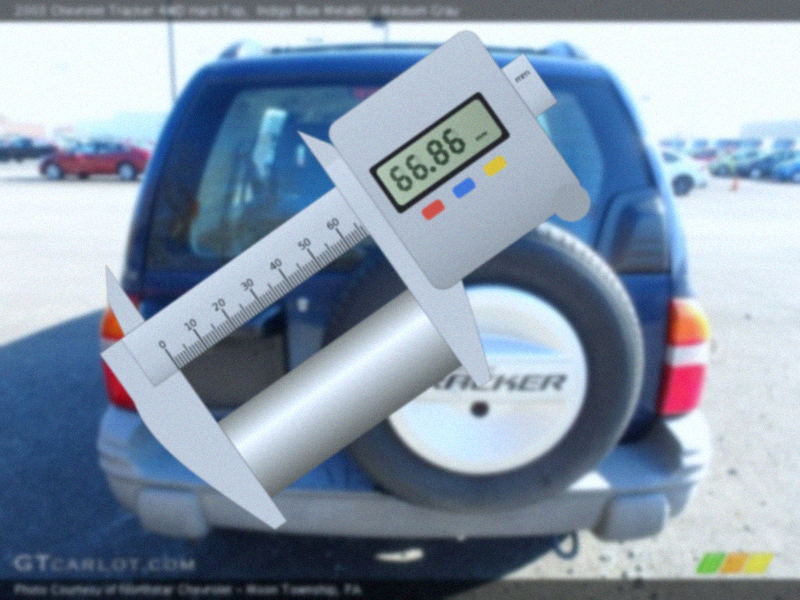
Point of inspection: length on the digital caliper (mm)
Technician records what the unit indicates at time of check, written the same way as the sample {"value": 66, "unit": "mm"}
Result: {"value": 66.86, "unit": "mm"}
